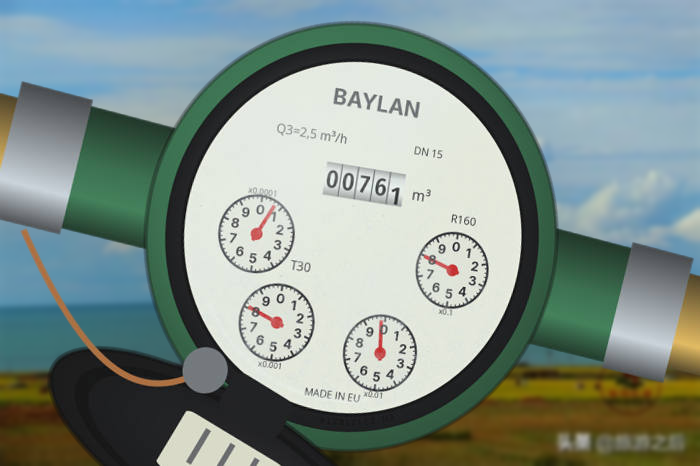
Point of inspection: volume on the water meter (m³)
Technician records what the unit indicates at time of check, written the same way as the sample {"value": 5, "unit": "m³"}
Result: {"value": 760.7980, "unit": "m³"}
